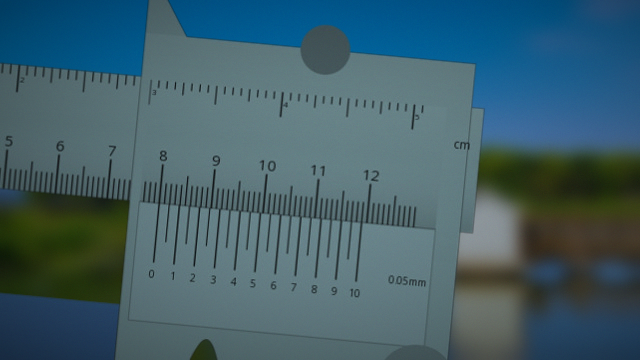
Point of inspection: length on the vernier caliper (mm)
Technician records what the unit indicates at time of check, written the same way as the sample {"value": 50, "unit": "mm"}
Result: {"value": 80.0, "unit": "mm"}
